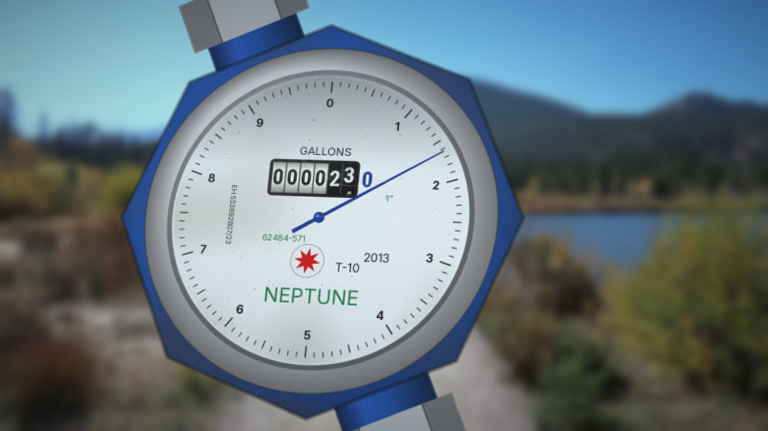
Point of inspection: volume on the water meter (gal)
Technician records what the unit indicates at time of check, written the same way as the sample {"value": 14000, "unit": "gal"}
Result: {"value": 231.6, "unit": "gal"}
